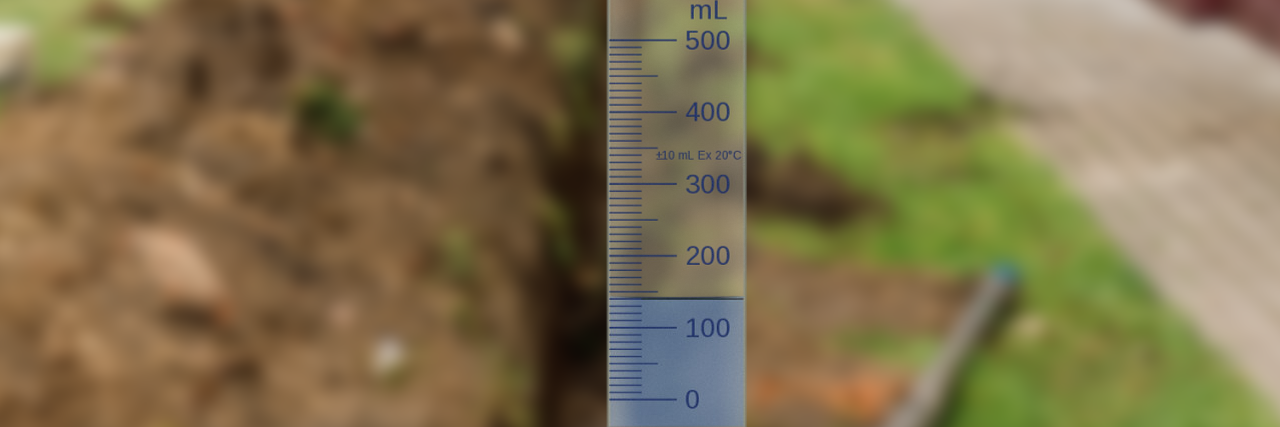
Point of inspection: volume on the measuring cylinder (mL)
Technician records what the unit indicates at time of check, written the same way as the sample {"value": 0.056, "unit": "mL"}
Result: {"value": 140, "unit": "mL"}
